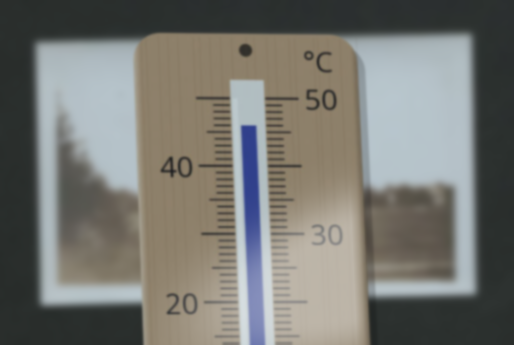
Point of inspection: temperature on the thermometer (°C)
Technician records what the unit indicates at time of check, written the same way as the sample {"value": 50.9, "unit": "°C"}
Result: {"value": 46, "unit": "°C"}
